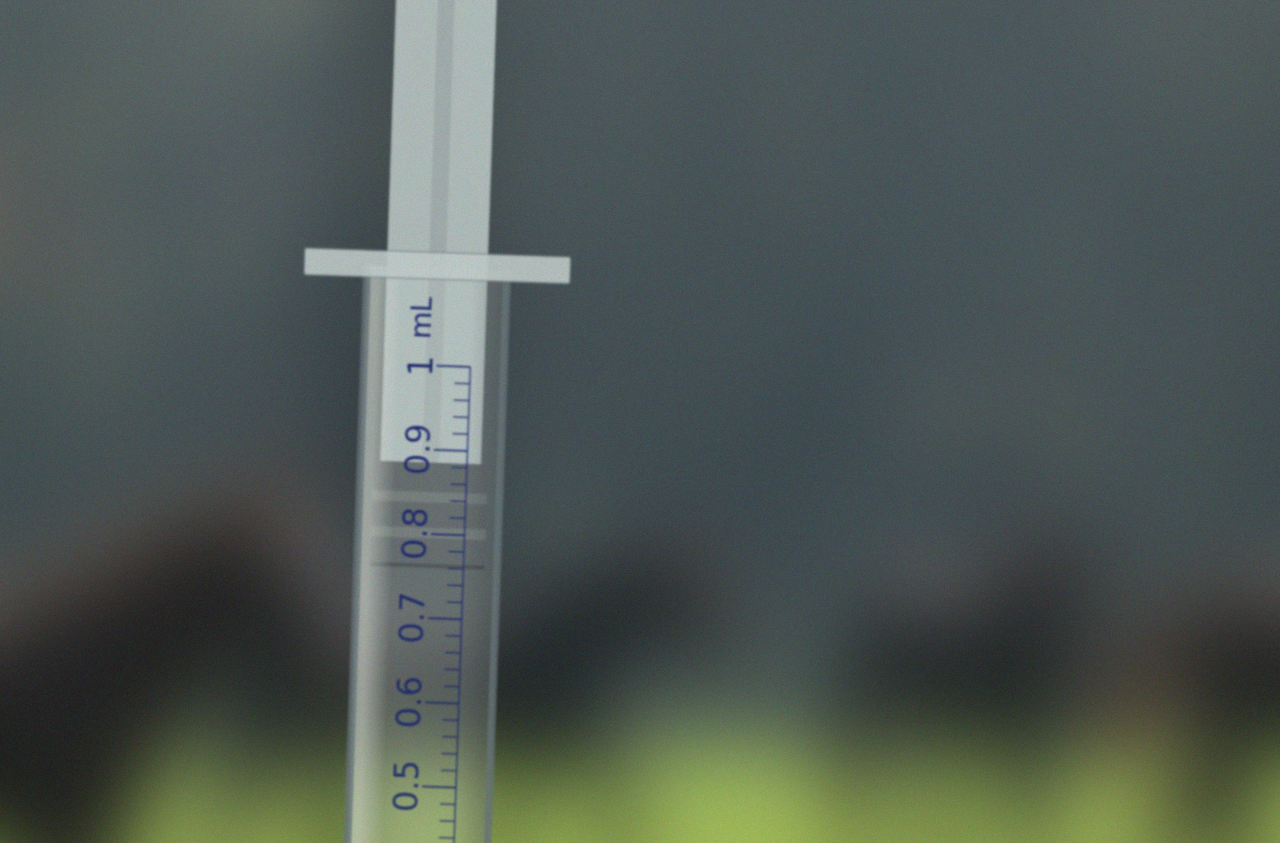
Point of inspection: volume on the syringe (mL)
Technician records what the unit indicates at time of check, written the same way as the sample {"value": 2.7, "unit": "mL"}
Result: {"value": 0.76, "unit": "mL"}
